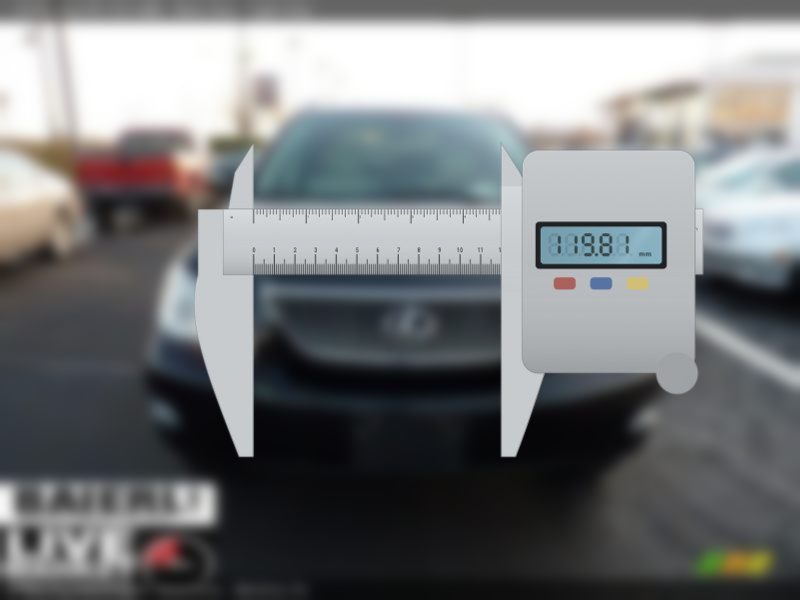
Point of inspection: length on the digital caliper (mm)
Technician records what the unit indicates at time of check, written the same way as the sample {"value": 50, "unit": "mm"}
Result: {"value": 119.81, "unit": "mm"}
